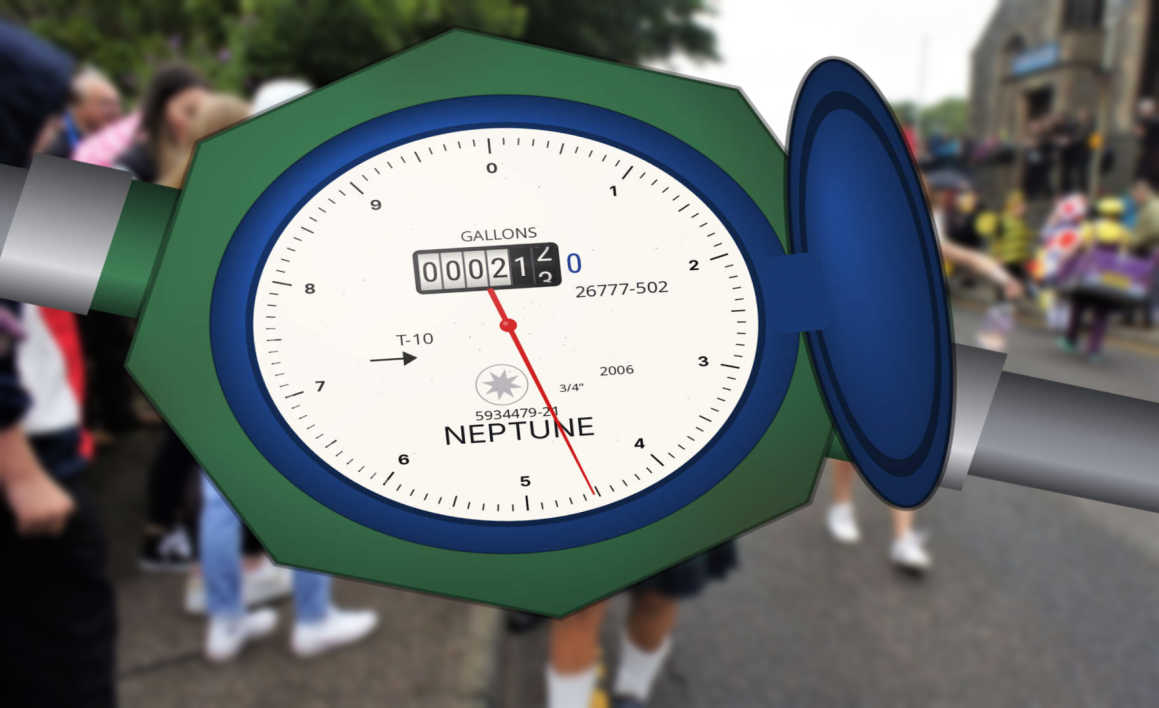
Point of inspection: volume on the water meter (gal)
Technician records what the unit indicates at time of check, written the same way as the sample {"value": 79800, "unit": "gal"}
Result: {"value": 2124.5, "unit": "gal"}
